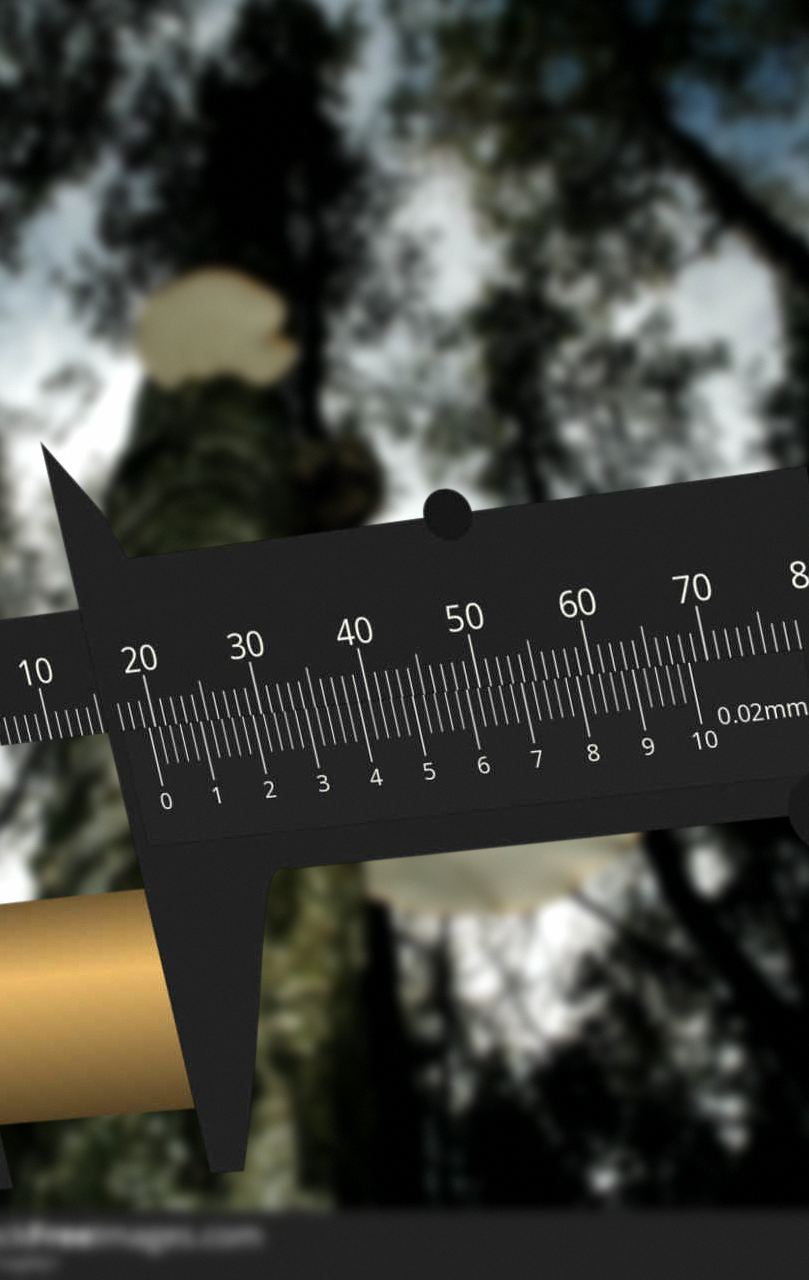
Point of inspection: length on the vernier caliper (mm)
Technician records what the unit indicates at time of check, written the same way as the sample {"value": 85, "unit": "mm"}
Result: {"value": 19.4, "unit": "mm"}
